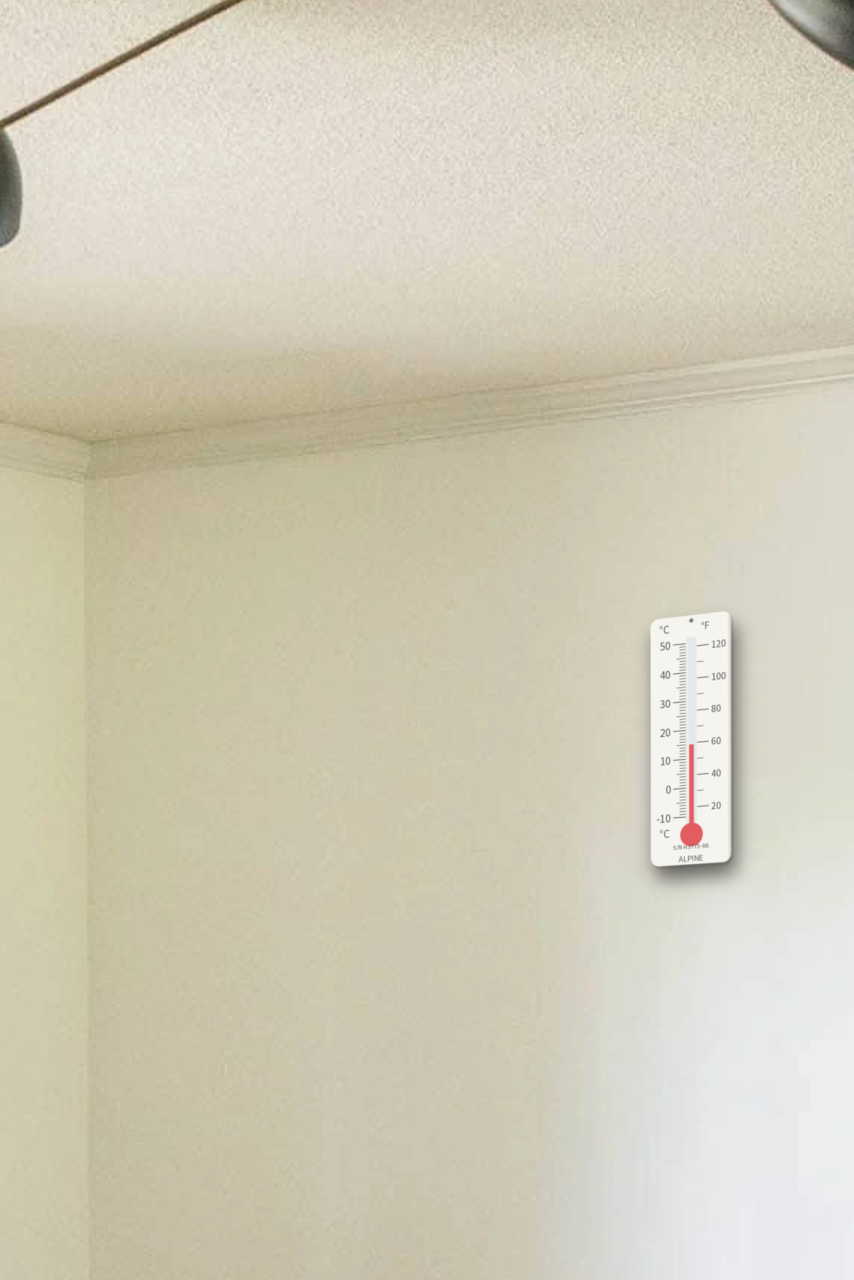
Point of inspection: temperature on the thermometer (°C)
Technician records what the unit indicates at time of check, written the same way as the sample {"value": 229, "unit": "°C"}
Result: {"value": 15, "unit": "°C"}
